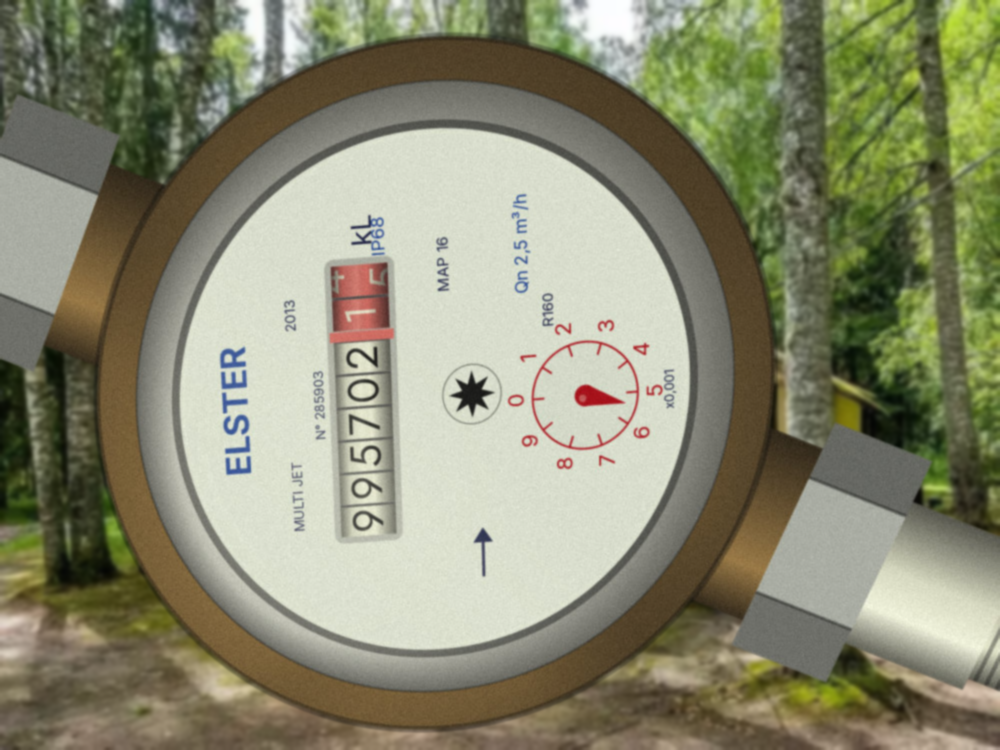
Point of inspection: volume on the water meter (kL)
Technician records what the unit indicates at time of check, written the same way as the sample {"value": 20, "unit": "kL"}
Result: {"value": 995702.145, "unit": "kL"}
